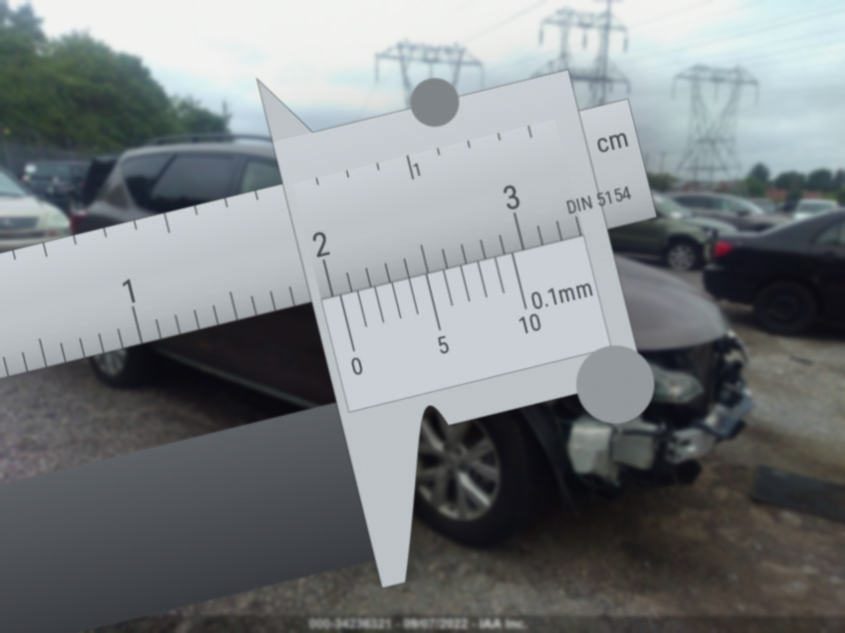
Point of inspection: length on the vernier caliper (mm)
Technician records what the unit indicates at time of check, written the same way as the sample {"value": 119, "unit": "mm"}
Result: {"value": 20.4, "unit": "mm"}
